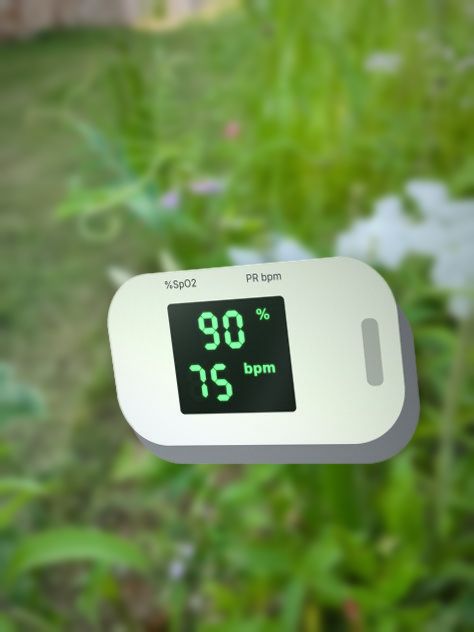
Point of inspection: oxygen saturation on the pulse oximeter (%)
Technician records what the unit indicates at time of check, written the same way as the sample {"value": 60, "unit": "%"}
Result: {"value": 90, "unit": "%"}
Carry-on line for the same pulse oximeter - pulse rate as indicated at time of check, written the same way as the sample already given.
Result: {"value": 75, "unit": "bpm"}
